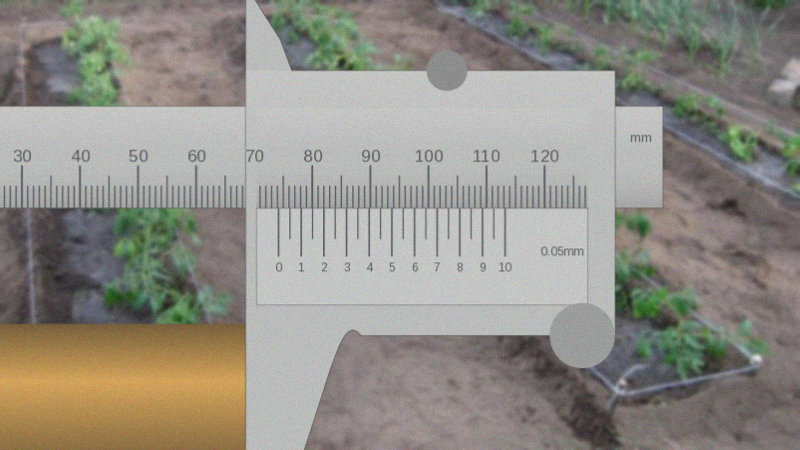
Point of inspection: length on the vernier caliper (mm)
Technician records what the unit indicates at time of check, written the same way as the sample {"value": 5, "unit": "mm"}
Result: {"value": 74.2, "unit": "mm"}
